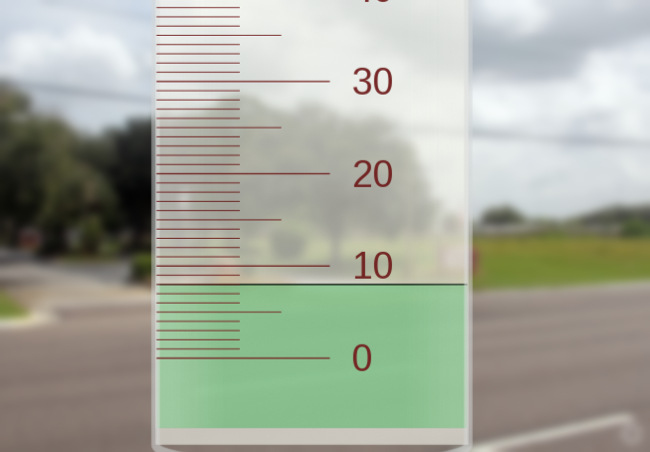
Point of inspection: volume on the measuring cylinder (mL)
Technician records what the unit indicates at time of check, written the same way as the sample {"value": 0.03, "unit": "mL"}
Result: {"value": 8, "unit": "mL"}
